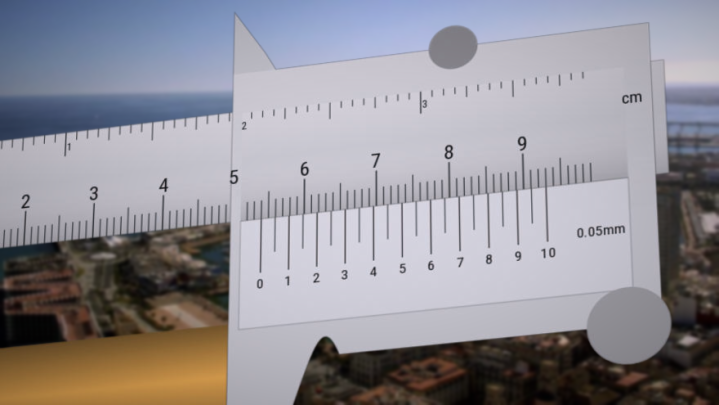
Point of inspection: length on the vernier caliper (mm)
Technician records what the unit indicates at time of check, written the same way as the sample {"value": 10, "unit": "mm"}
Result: {"value": 54.0, "unit": "mm"}
